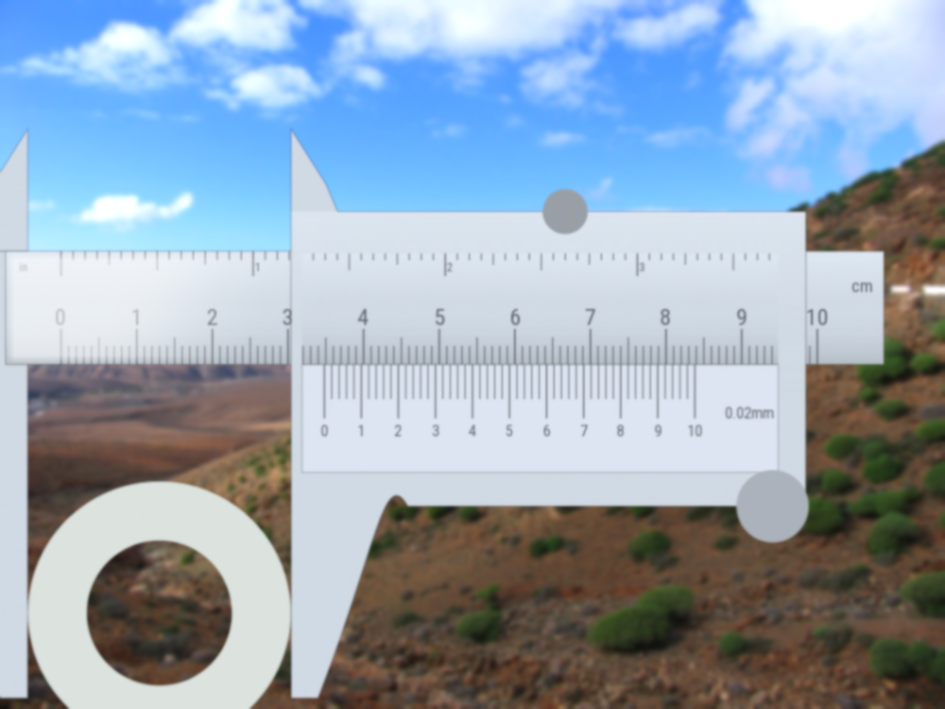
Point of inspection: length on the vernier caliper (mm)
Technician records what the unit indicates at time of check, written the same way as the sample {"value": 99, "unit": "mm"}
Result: {"value": 34.8, "unit": "mm"}
